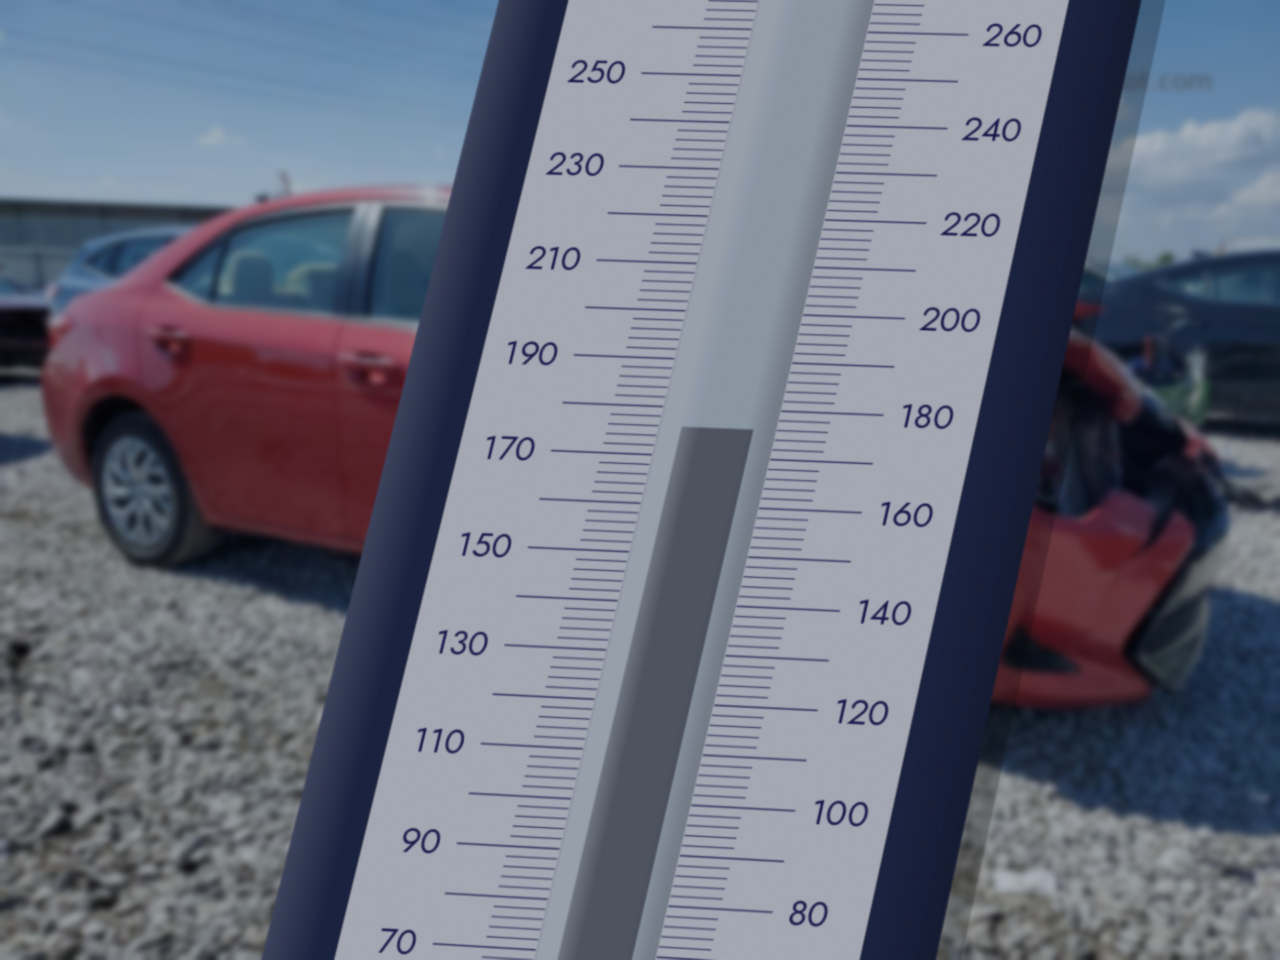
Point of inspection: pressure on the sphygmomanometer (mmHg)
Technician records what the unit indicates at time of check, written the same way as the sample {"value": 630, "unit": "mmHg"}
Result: {"value": 176, "unit": "mmHg"}
